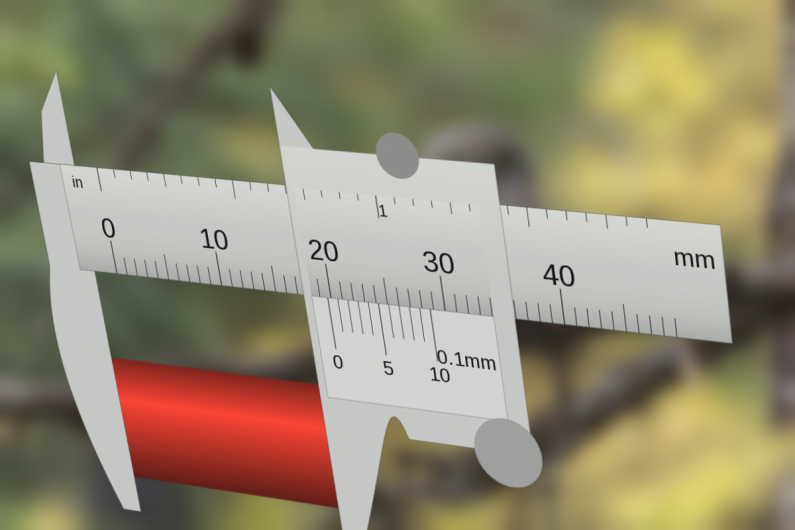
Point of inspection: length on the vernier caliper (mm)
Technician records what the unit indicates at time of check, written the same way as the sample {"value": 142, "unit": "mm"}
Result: {"value": 19.7, "unit": "mm"}
